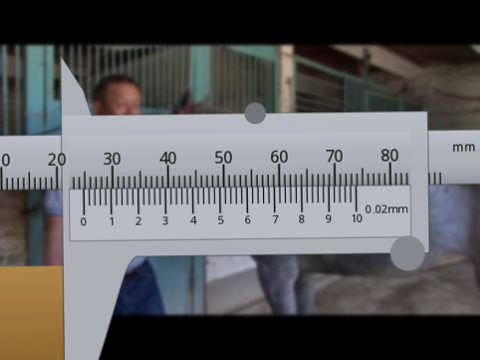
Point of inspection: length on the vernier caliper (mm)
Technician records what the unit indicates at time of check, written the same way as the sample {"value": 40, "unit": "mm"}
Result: {"value": 24.8, "unit": "mm"}
